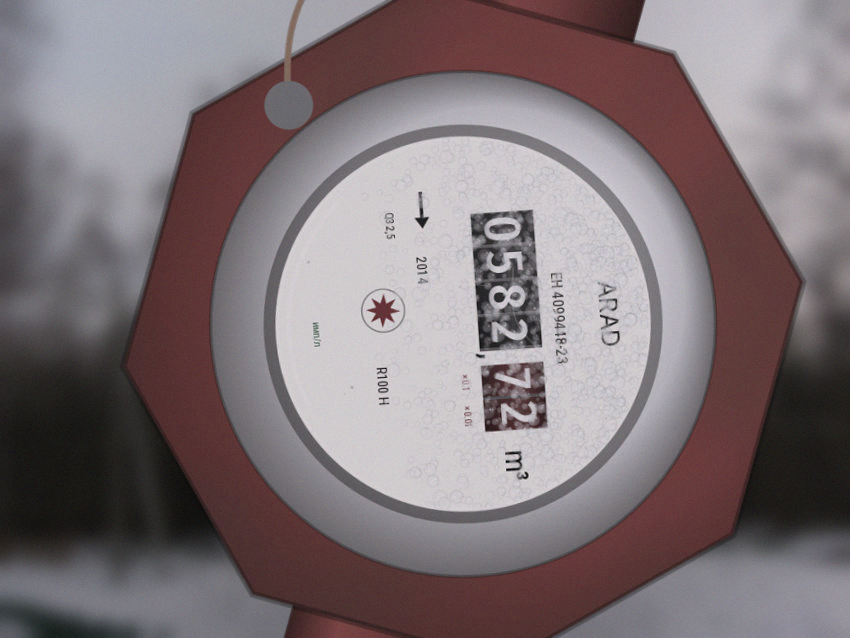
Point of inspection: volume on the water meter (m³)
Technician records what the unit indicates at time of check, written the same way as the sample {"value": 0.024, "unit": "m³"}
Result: {"value": 582.72, "unit": "m³"}
